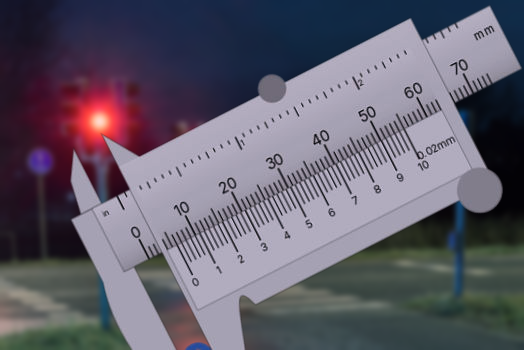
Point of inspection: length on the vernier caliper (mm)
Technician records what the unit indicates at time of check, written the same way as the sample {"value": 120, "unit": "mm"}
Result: {"value": 6.0, "unit": "mm"}
